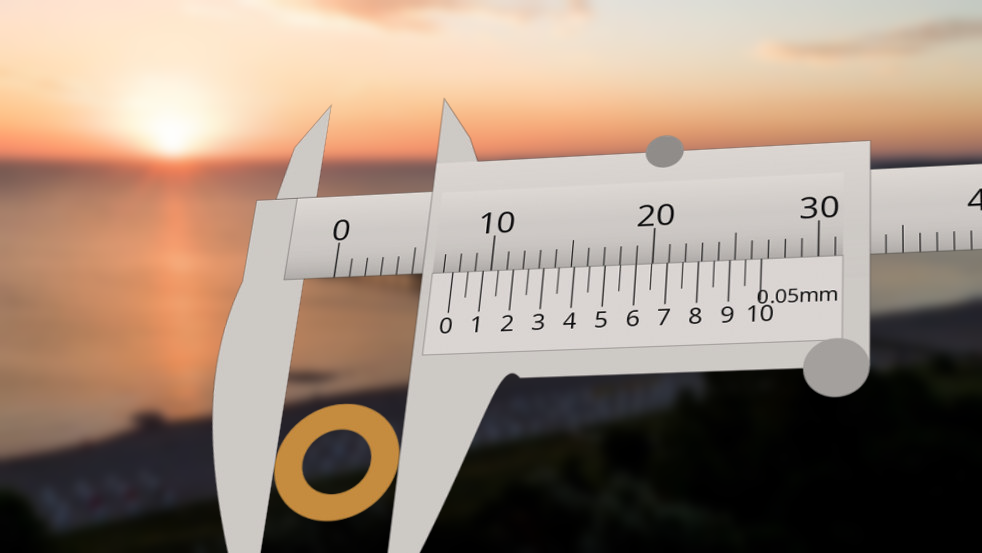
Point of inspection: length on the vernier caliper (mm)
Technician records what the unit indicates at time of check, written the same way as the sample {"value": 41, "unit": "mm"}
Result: {"value": 7.6, "unit": "mm"}
